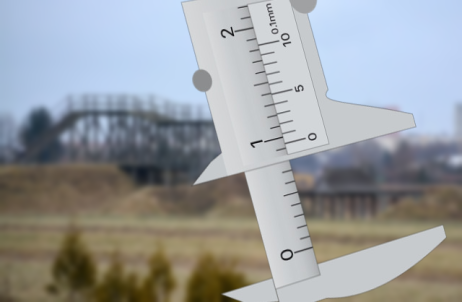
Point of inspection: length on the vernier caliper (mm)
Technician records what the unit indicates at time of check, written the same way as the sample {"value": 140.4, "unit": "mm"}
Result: {"value": 9.4, "unit": "mm"}
